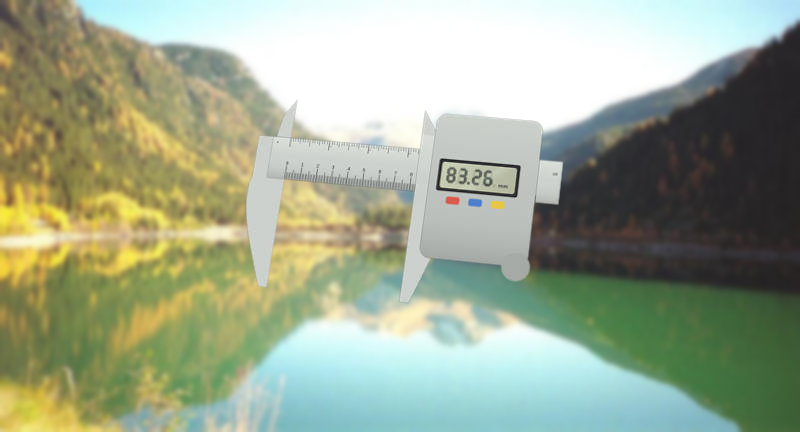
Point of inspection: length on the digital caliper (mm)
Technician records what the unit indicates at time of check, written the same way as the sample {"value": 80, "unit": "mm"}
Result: {"value": 83.26, "unit": "mm"}
